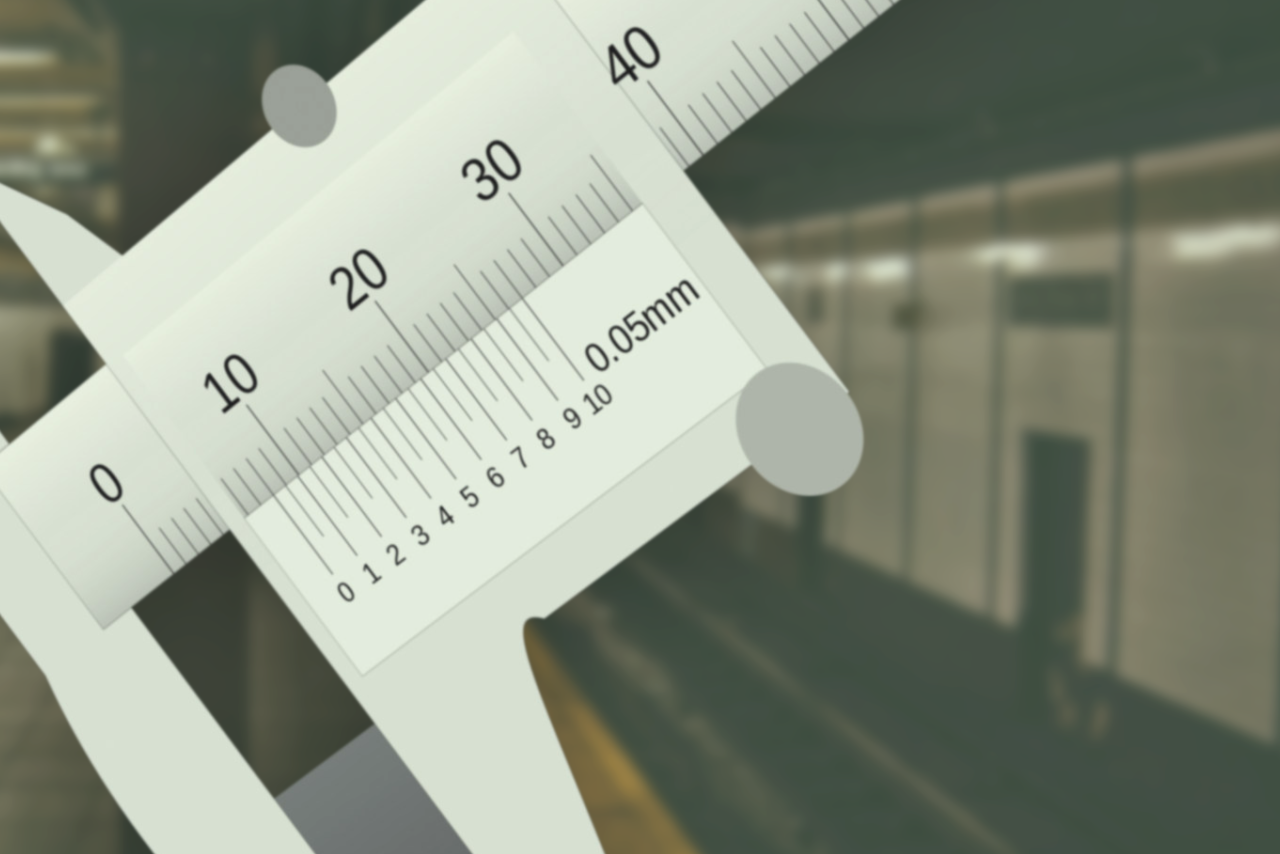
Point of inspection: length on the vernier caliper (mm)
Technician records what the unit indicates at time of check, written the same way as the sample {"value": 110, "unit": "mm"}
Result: {"value": 8.0, "unit": "mm"}
